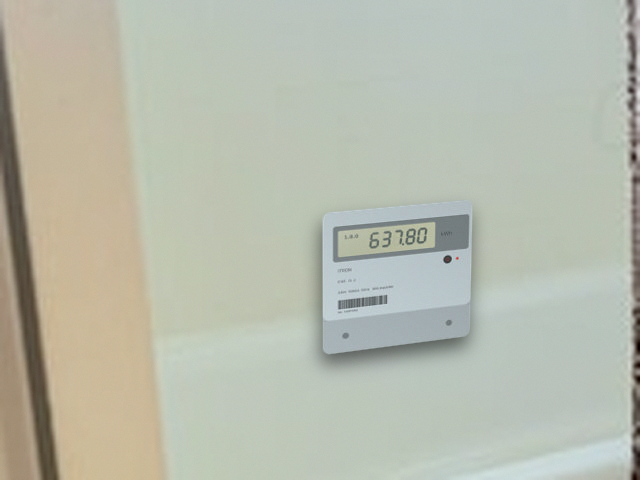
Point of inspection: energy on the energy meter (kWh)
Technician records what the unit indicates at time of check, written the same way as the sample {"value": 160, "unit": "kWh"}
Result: {"value": 637.80, "unit": "kWh"}
